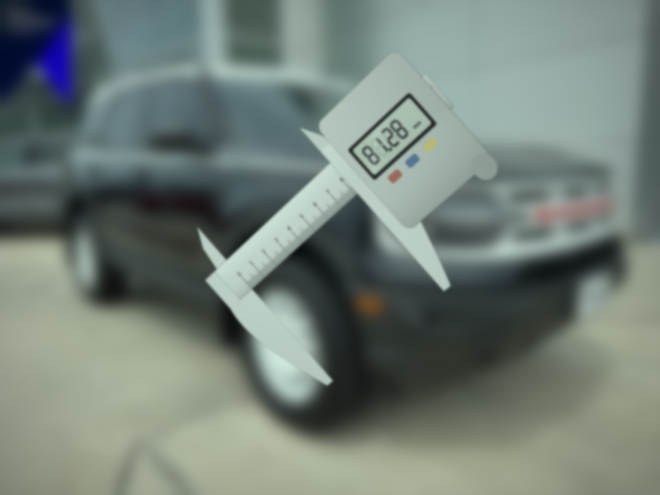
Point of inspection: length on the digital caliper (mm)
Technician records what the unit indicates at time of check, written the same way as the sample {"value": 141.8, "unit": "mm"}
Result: {"value": 81.28, "unit": "mm"}
